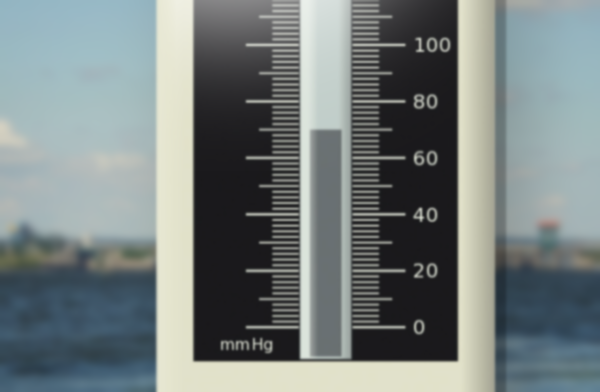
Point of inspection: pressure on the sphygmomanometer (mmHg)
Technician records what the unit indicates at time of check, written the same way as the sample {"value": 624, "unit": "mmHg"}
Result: {"value": 70, "unit": "mmHg"}
